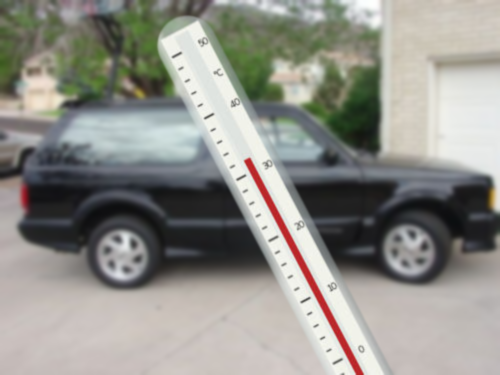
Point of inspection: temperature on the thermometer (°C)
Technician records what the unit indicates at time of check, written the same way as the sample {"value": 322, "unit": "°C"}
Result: {"value": 32, "unit": "°C"}
